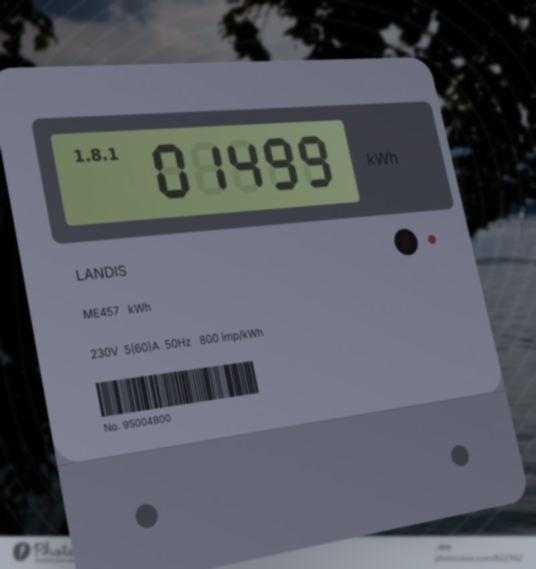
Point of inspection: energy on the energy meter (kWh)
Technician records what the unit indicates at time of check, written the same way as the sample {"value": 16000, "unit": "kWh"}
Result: {"value": 1499, "unit": "kWh"}
